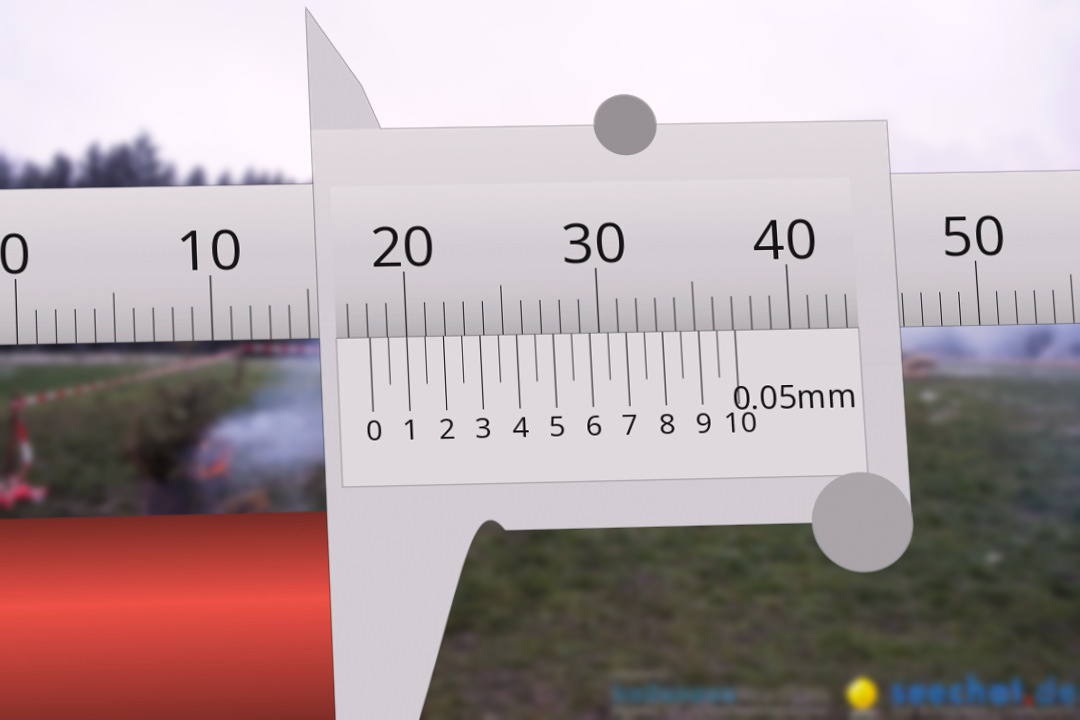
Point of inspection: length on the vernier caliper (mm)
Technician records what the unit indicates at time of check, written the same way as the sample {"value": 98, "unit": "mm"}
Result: {"value": 18.1, "unit": "mm"}
